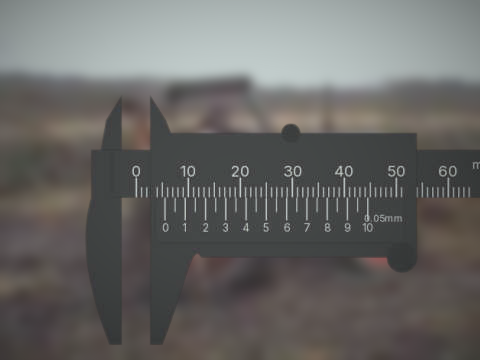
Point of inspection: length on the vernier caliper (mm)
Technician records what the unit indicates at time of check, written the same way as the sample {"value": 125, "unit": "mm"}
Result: {"value": 5.5, "unit": "mm"}
